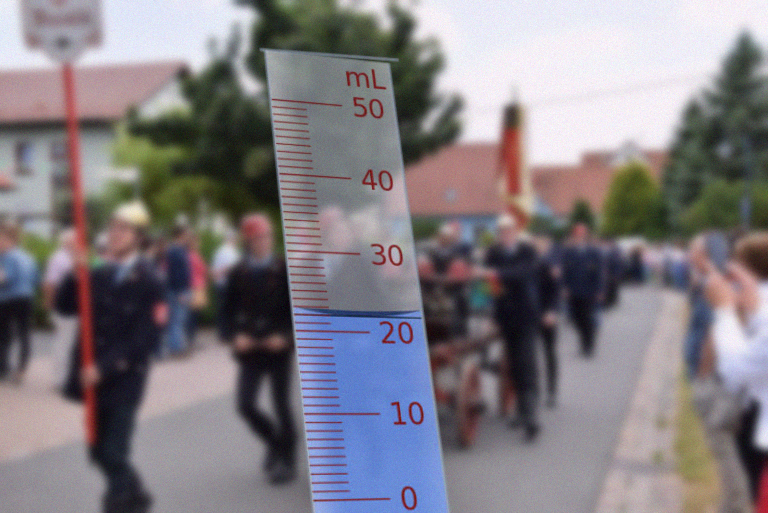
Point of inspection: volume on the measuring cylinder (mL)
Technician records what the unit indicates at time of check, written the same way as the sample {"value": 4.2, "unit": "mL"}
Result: {"value": 22, "unit": "mL"}
